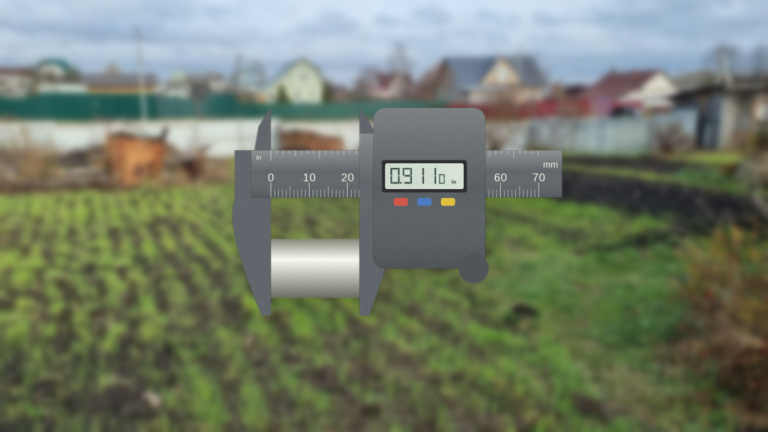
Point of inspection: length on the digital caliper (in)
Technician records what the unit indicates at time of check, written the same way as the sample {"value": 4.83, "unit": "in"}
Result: {"value": 0.9110, "unit": "in"}
